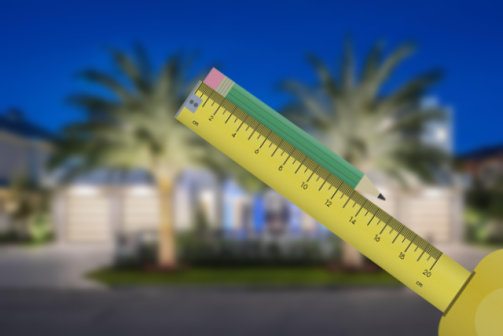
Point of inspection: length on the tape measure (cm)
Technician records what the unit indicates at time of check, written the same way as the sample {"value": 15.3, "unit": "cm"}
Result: {"value": 15, "unit": "cm"}
